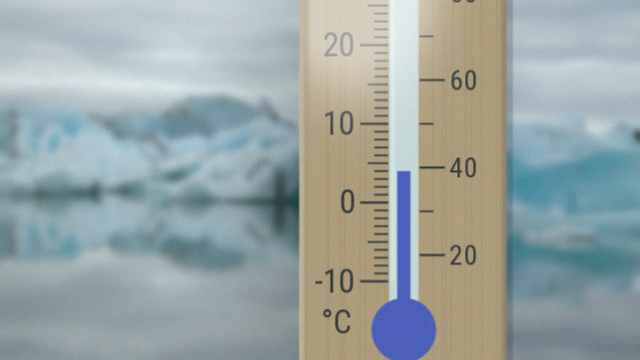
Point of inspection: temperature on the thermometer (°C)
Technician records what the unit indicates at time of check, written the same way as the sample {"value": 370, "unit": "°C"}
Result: {"value": 4, "unit": "°C"}
